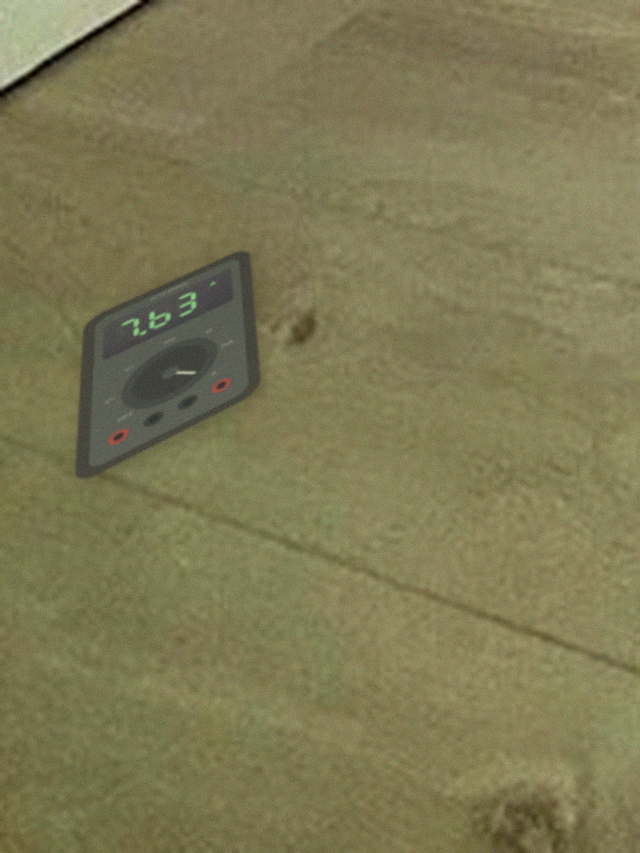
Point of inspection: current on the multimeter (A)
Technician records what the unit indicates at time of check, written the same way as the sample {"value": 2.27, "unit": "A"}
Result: {"value": 7.63, "unit": "A"}
